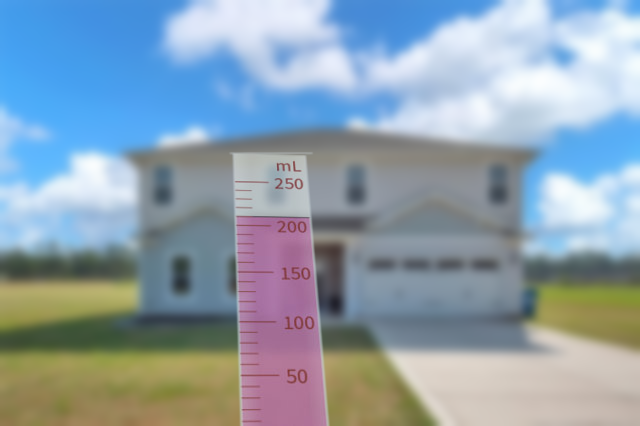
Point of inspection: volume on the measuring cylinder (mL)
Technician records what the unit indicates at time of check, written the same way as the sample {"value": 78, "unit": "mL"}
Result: {"value": 210, "unit": "mL"}
